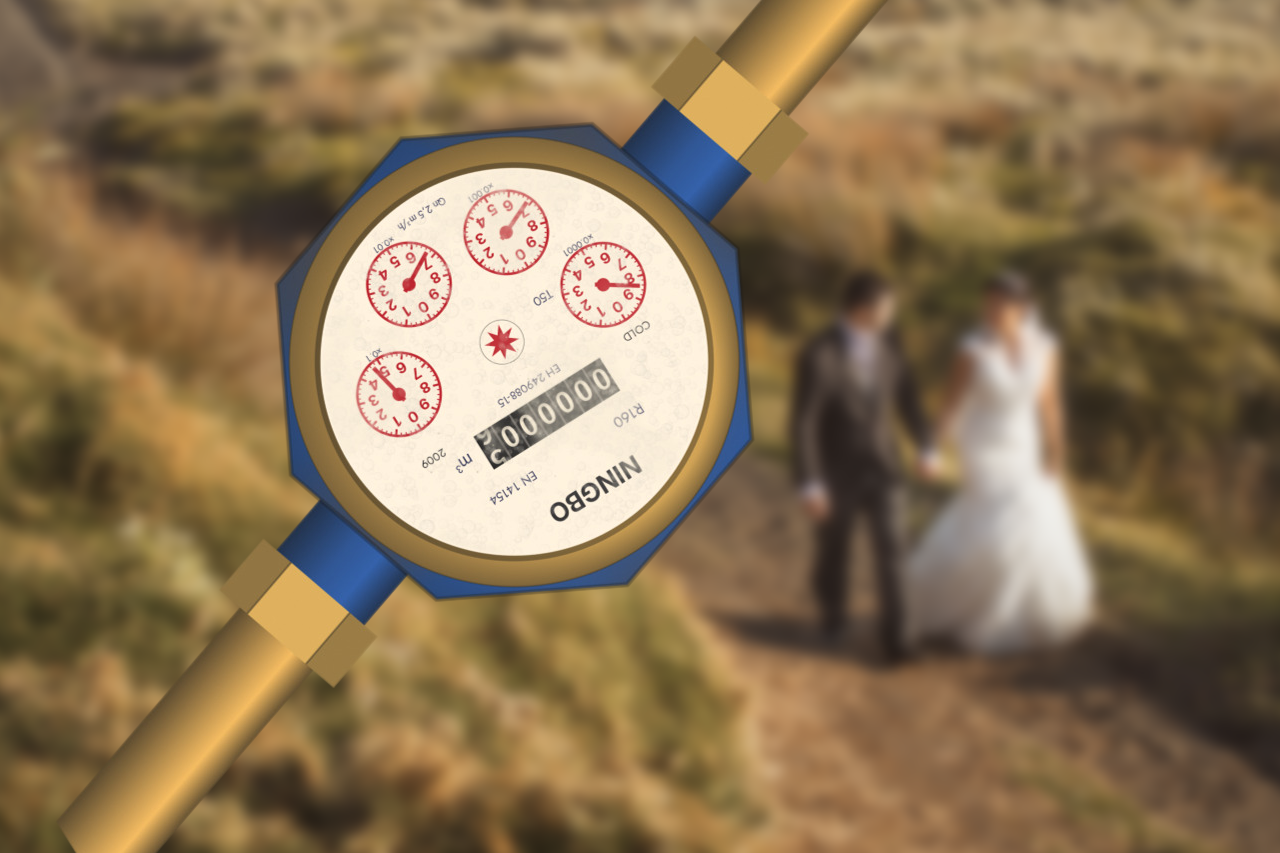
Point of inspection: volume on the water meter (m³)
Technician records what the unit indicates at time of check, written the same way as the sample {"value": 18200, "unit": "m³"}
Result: {"value": 5.4668, "unit": "m³"}
